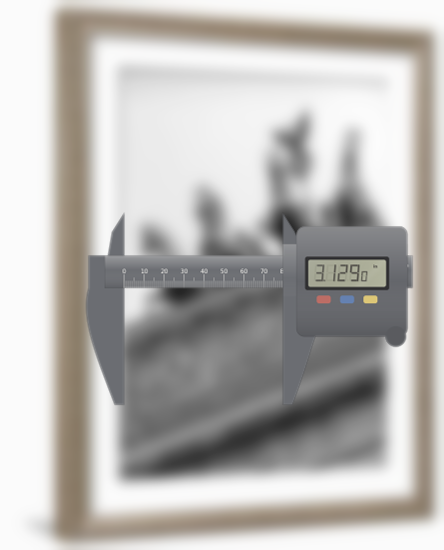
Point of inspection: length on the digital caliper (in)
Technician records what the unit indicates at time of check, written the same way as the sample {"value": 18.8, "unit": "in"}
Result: {"value": 3.1290, "unit": "in"}
